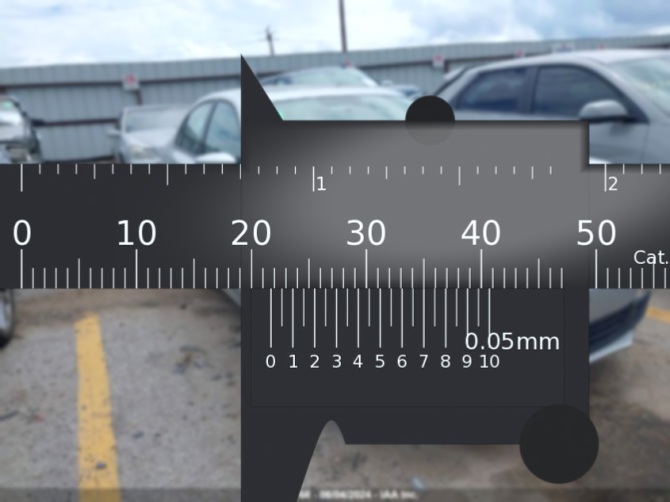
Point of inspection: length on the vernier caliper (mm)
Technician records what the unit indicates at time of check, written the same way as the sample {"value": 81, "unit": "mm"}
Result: {"value": 21.7, "unit": "mm"}
